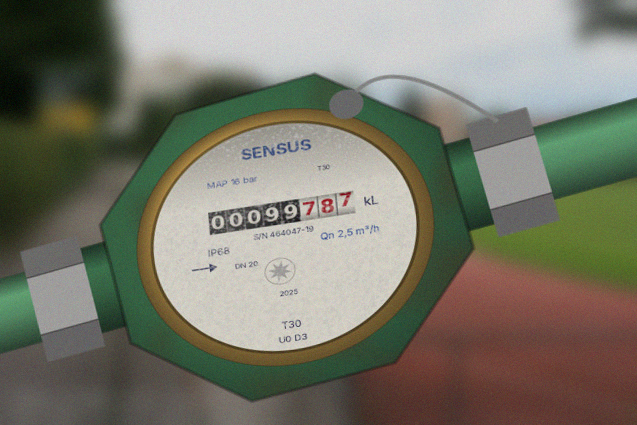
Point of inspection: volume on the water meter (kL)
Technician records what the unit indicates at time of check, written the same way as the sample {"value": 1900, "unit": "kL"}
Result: {"value": 99.787, "unit": "kL"}
